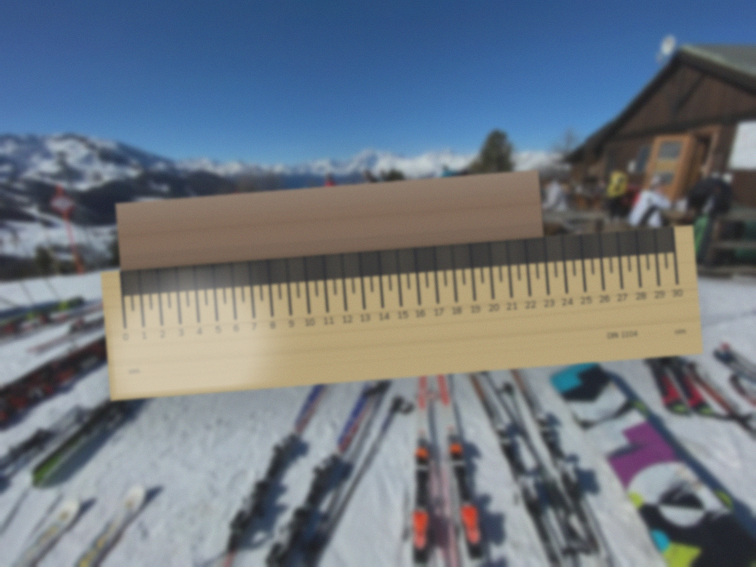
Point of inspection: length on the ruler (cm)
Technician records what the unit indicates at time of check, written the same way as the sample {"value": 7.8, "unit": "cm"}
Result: {"value": 23, "unit": "cm"}
